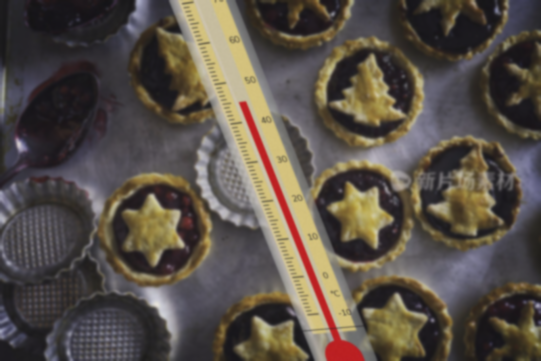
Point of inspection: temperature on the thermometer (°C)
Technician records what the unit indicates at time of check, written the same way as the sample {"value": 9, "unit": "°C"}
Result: {"value": 45, "unit": "°C"}
